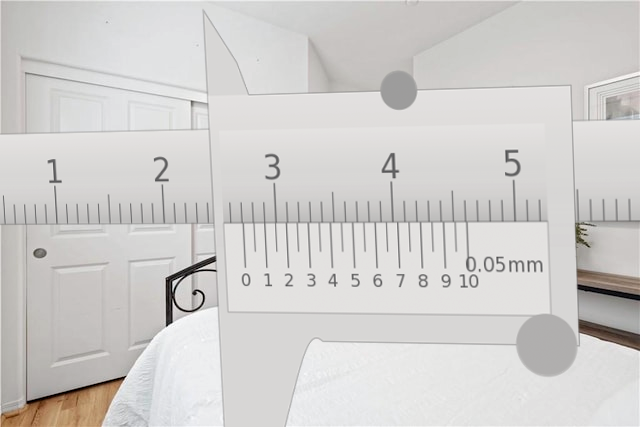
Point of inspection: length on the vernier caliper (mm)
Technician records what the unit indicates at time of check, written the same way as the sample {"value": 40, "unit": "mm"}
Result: {"value": 27.1, "unit": "mm"}
